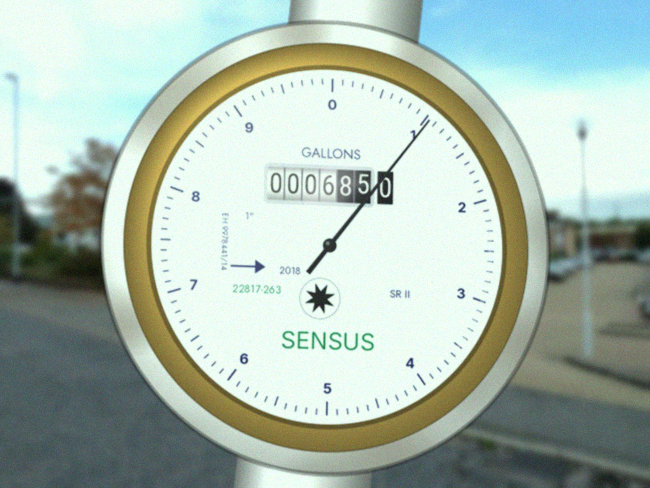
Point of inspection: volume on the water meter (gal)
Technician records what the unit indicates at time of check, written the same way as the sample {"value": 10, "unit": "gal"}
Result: {"value": 6851.0, "unit": "gal"}
